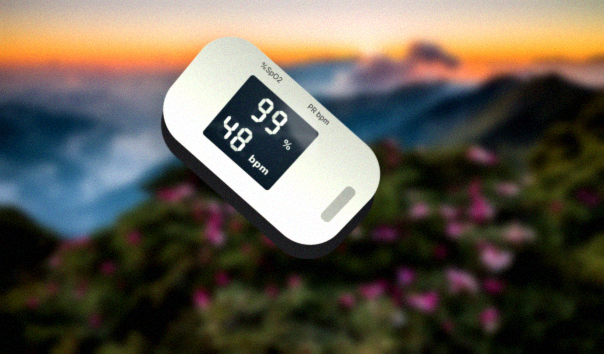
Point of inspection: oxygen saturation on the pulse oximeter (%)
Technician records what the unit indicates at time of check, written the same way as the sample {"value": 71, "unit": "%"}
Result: {"value": 99, "unit": "%"}
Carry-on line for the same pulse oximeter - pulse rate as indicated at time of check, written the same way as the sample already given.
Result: {"value": 48, "unit": "bpm"}
